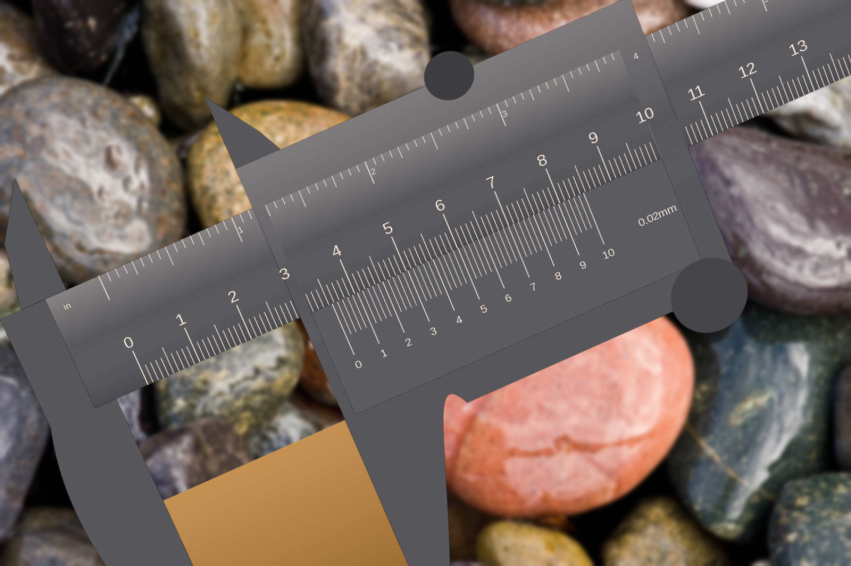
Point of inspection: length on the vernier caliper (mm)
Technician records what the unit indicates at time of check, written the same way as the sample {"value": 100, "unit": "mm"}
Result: {"value": 35.6, "unit": "mm"}
